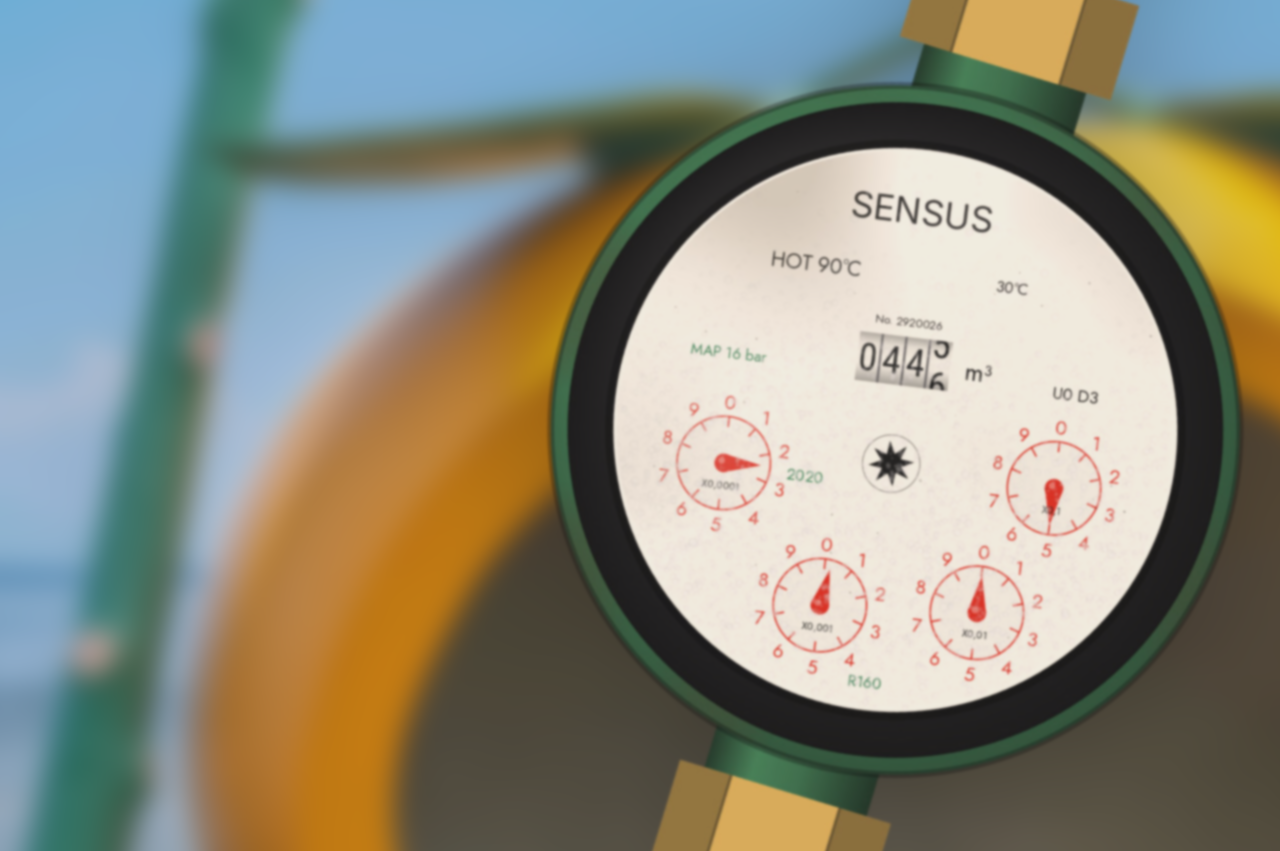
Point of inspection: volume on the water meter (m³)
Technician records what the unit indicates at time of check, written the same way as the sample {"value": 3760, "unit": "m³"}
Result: {"value": 445.5002, "unit": "m³"}
